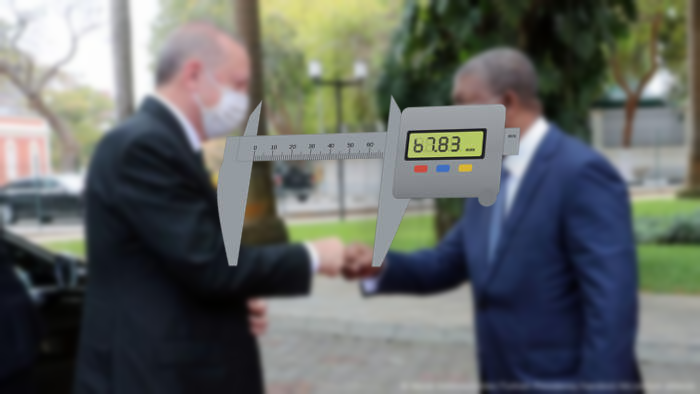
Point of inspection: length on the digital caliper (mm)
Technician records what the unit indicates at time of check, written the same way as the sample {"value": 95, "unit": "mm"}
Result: {"value": 67.83, "unit": "mm"}
